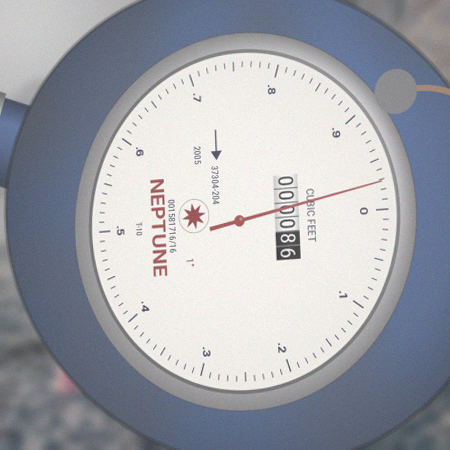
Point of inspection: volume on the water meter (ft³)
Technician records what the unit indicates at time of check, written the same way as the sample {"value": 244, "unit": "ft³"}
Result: {"value": 85.97, "unit": "ft³"}
